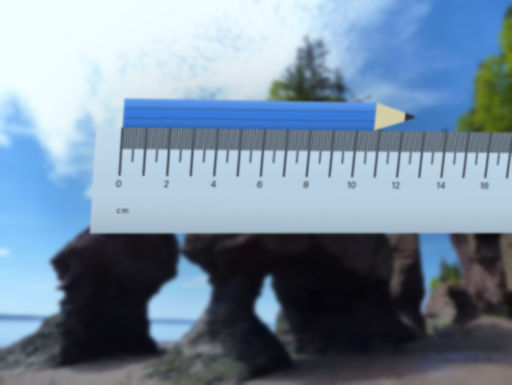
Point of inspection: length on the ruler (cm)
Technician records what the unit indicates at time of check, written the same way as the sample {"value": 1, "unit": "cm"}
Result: {"value": 12.5, "unit": "cm"}
